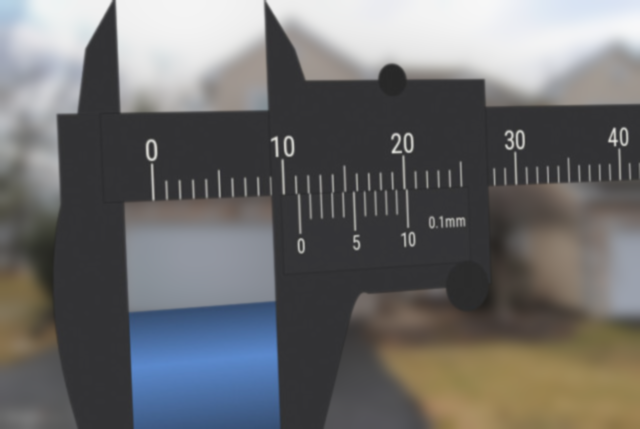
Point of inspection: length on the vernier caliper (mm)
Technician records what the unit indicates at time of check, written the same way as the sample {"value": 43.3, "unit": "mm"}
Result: {"value": 11.2, "unit": "mm"}
